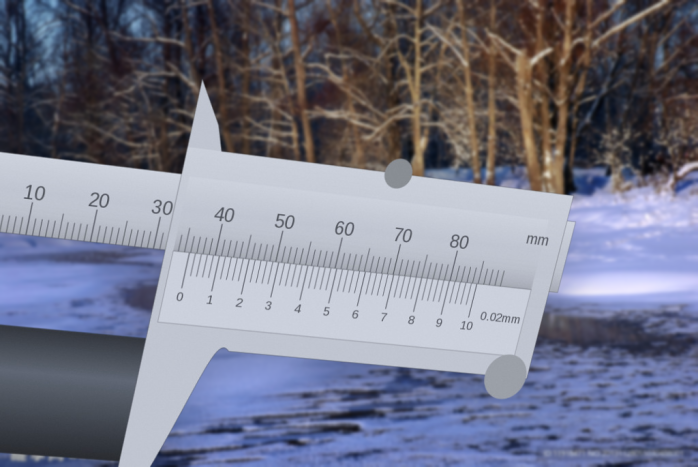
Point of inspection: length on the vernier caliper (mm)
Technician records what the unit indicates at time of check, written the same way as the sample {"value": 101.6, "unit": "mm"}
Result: {"value": 35.8, "unit": "mm"}
